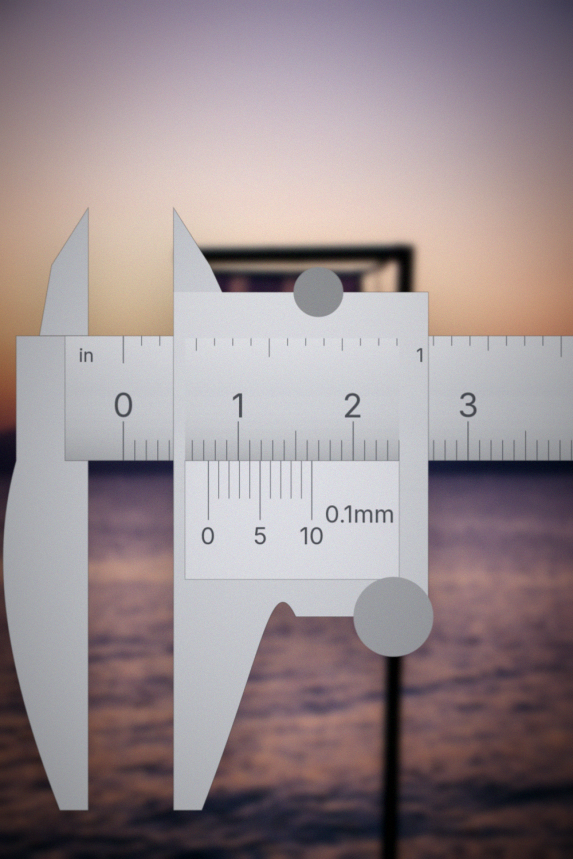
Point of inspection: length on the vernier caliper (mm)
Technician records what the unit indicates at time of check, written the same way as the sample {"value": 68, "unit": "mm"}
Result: {"value": 7.4, "unit": "mm"}
